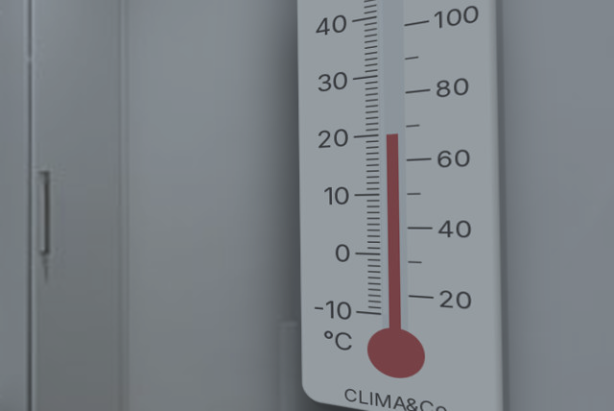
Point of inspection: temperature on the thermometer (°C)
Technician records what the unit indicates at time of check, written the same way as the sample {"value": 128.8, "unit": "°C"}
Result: {"value": 20, "unit": "°C"}
